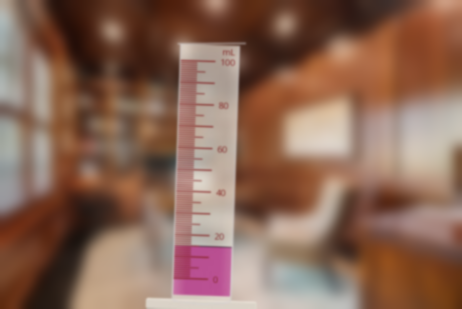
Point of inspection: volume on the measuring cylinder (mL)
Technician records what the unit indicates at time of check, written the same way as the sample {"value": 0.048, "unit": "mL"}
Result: {"value": 15, "unit": "mL"}
